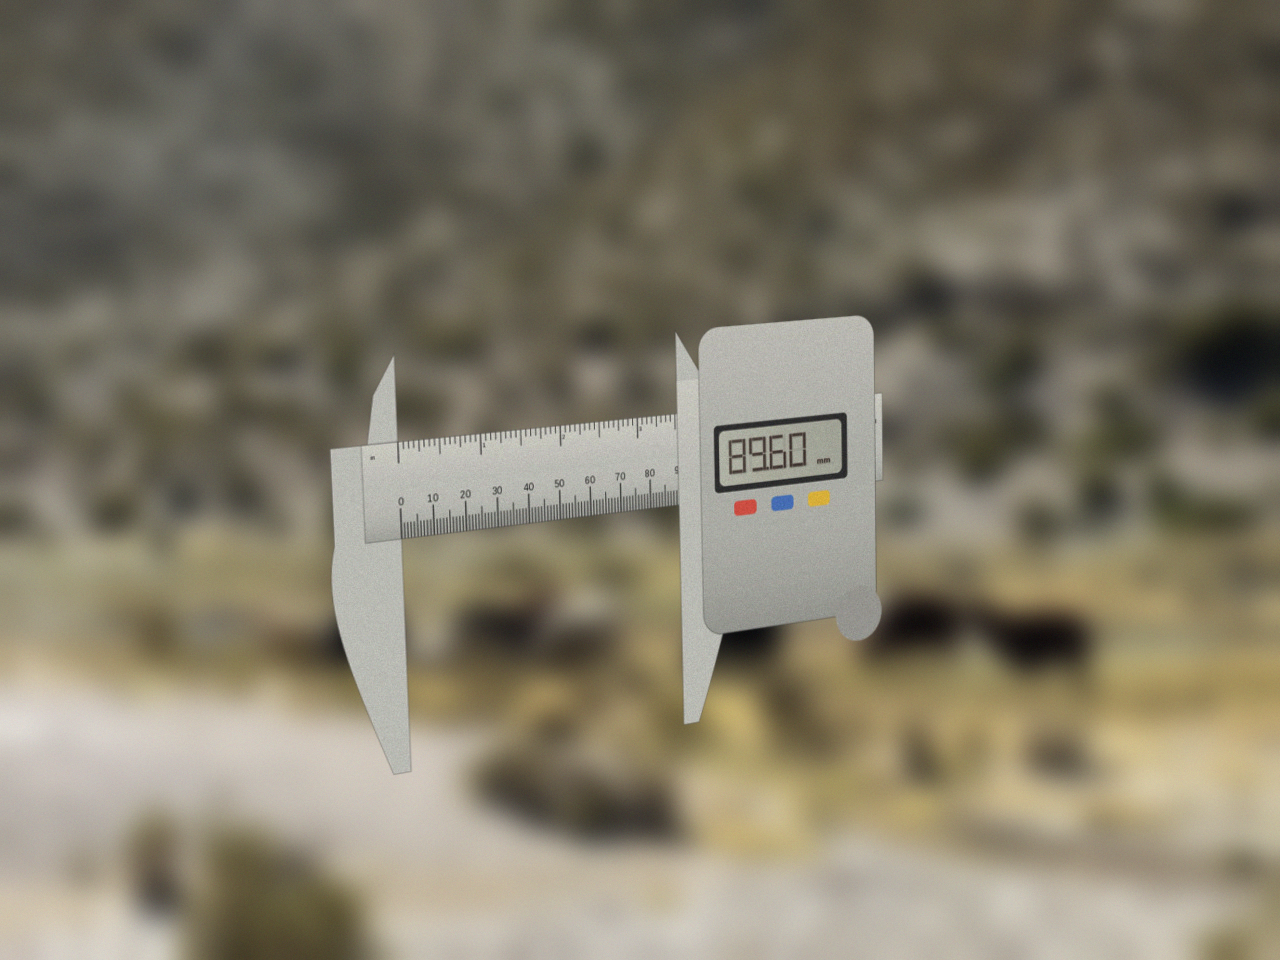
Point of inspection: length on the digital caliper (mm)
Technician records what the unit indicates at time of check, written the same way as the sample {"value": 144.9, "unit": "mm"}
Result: {"value": 89.60, "unit": "mm"}
